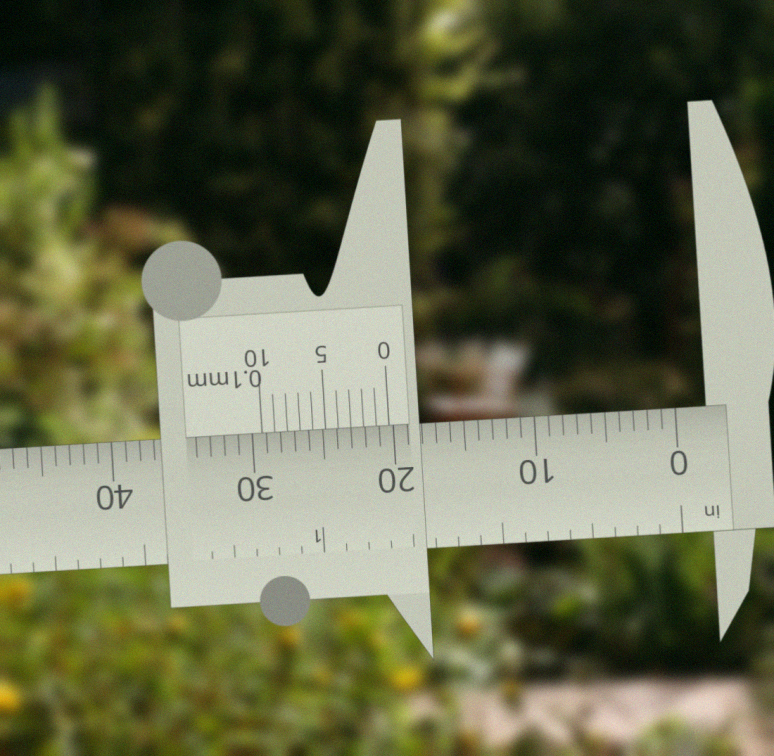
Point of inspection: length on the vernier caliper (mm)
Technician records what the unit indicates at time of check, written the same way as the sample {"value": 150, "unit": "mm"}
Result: {"value": 20.3, "unit": "mm"}
